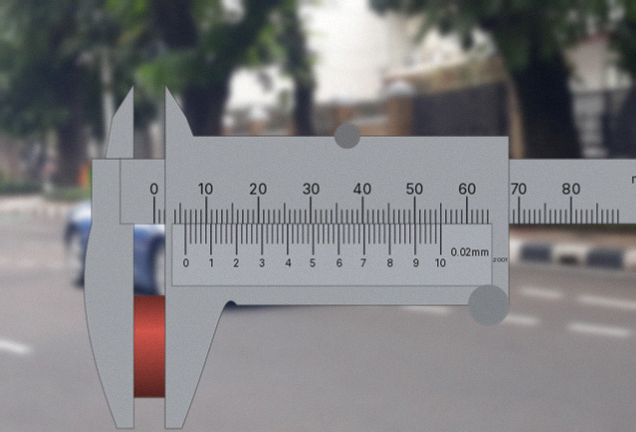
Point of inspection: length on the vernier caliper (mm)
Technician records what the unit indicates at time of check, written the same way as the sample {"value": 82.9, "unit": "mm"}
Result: {"value": 6.0, "unit": "mm"}
